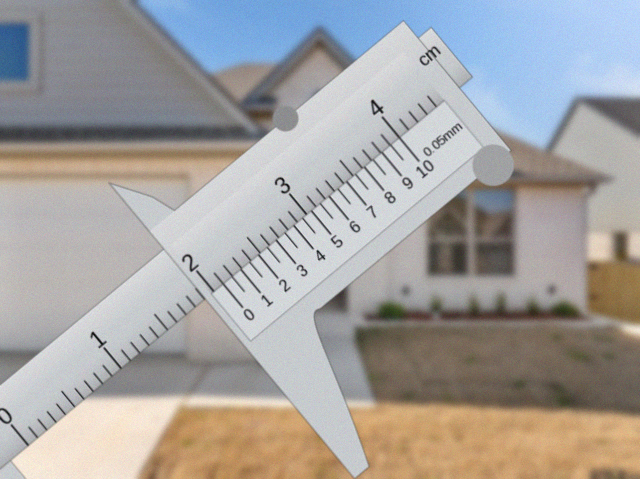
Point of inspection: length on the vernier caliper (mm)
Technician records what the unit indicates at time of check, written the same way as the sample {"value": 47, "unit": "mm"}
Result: {"value": 21.0, "unit": "mm"}
